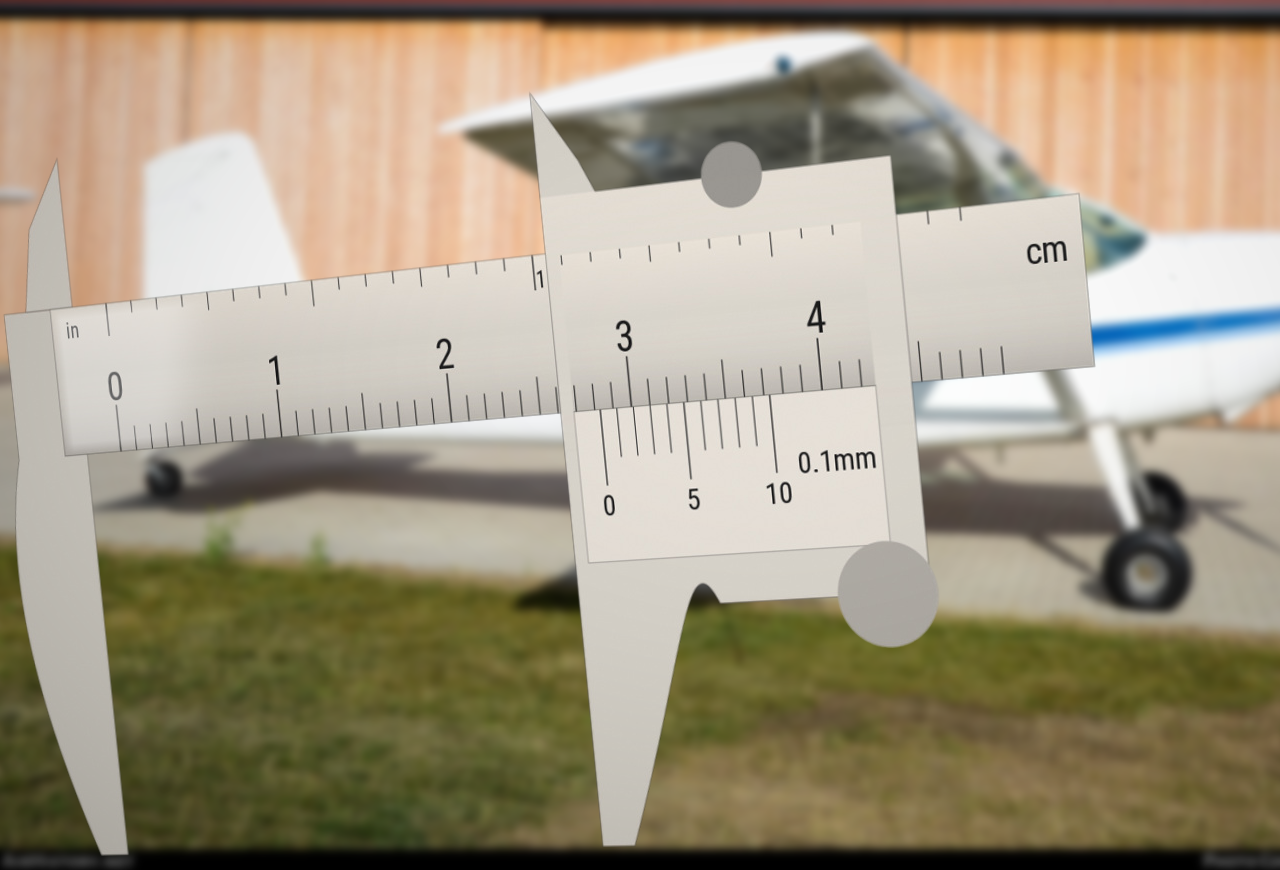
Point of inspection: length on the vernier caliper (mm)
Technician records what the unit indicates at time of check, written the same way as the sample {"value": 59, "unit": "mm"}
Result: {"value": 28.3, "unit": "mm"}
